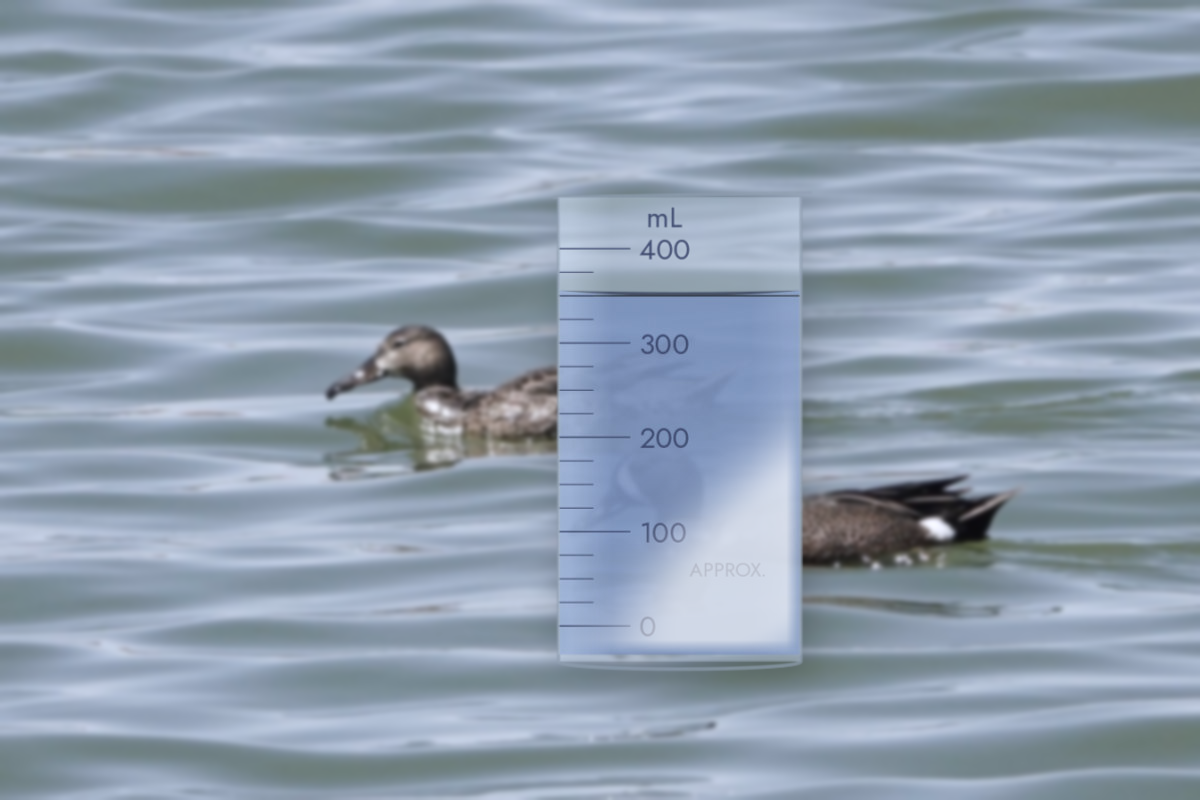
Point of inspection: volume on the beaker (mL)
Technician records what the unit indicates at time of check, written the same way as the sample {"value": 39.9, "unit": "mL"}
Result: {"value": 350, "unit": "mL"}
